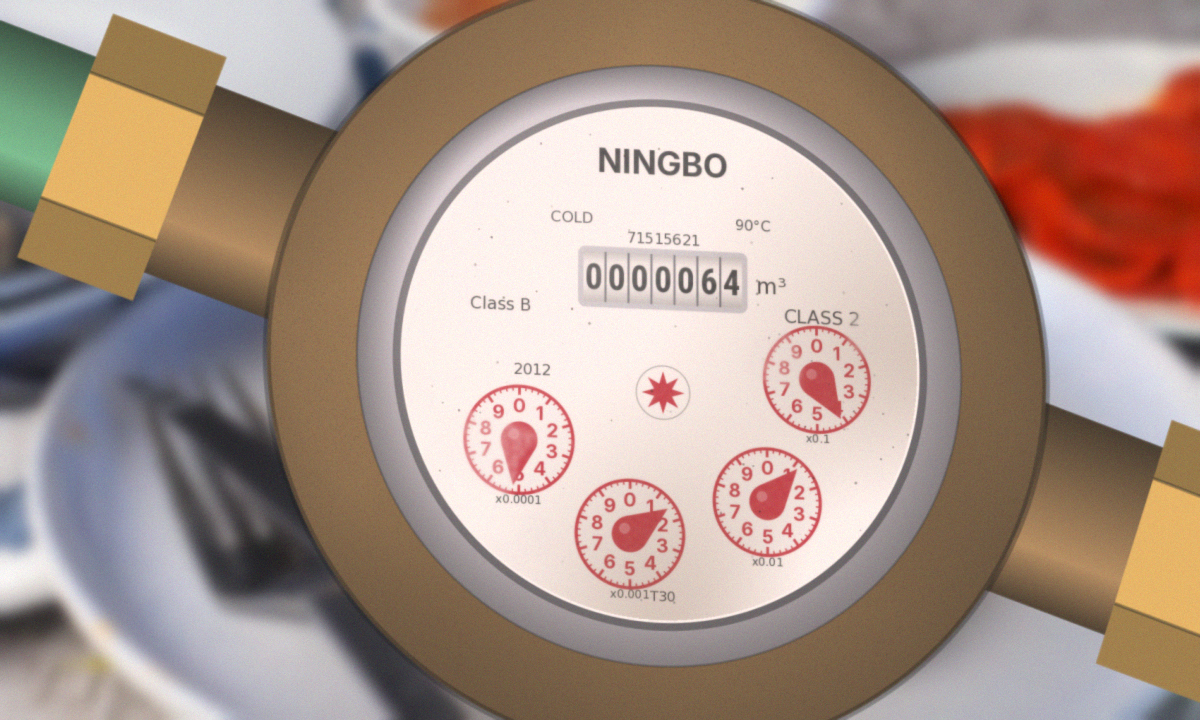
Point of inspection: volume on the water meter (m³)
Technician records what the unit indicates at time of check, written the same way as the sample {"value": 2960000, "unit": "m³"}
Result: {"value": 64.4115, "unit": "m³"}
